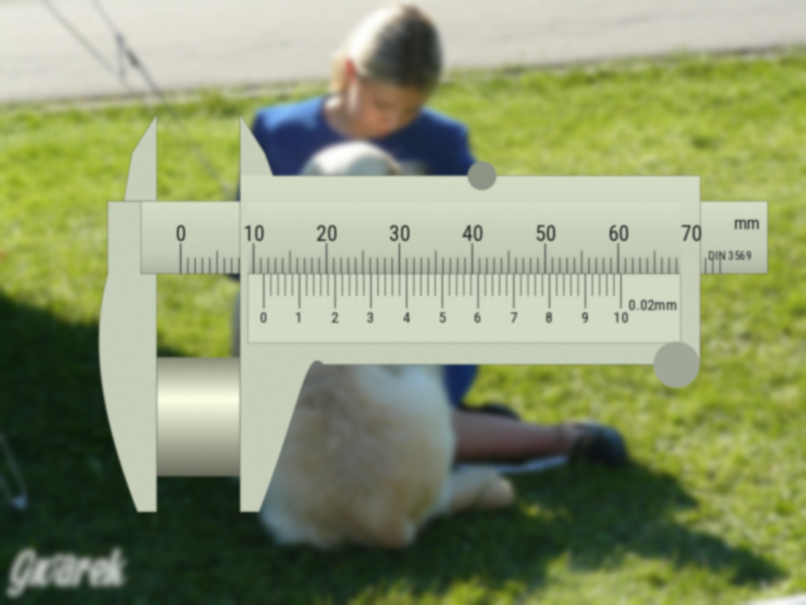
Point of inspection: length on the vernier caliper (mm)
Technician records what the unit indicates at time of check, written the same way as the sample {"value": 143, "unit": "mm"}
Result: {"value": 11.4, "unit": "mm"}
